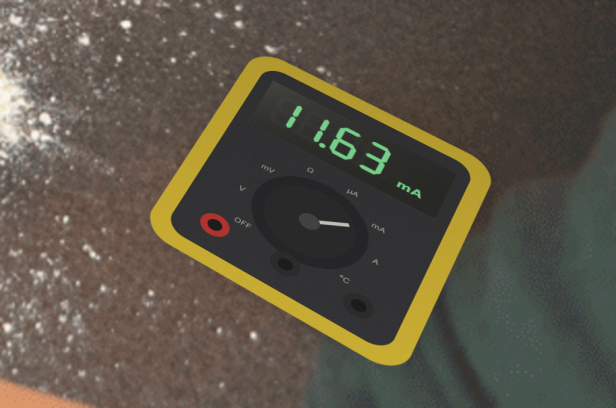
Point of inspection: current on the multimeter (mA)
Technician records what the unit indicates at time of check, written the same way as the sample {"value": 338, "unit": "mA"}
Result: {"value": 11.63, "unit": "mA"}
